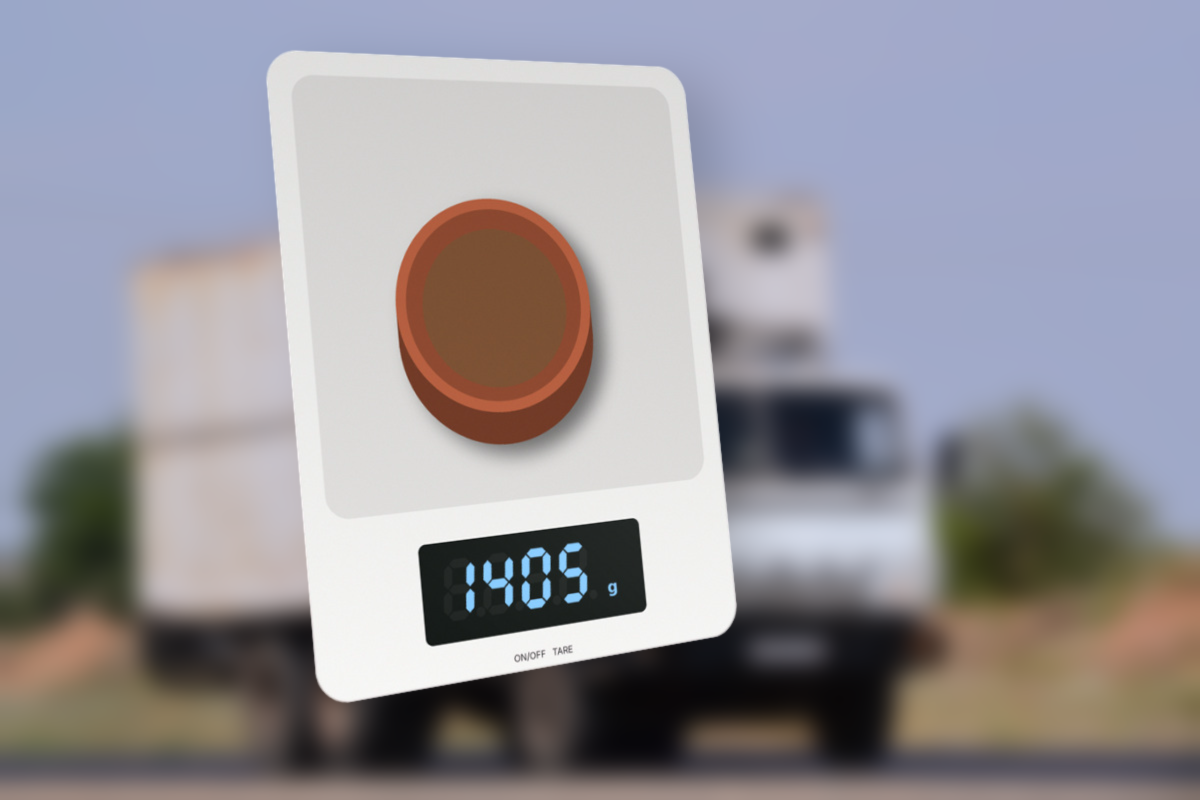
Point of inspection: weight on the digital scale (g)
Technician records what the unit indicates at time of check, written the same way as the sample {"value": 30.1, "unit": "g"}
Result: {"value": 1405, "unit": "g"}
